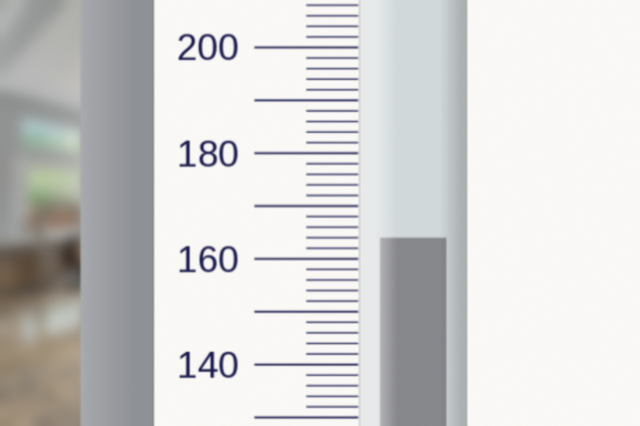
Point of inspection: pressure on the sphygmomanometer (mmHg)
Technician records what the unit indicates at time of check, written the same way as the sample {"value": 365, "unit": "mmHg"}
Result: {"value": 164, "unit": "mmHg"}
